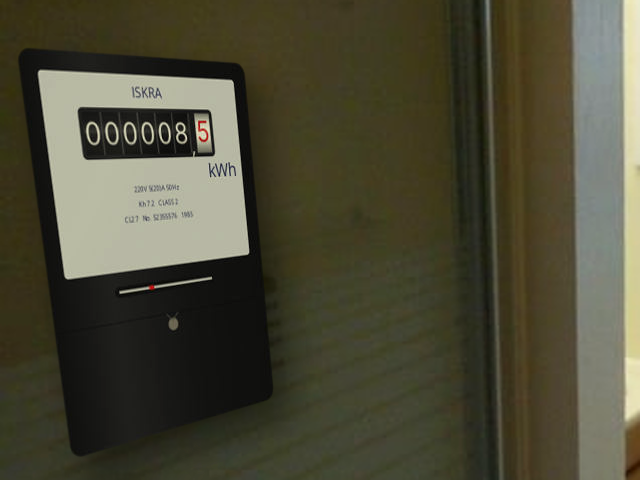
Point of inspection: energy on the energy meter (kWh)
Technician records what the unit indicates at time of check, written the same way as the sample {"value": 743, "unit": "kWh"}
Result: {"value": 8.5, "unit": "kWh"}
